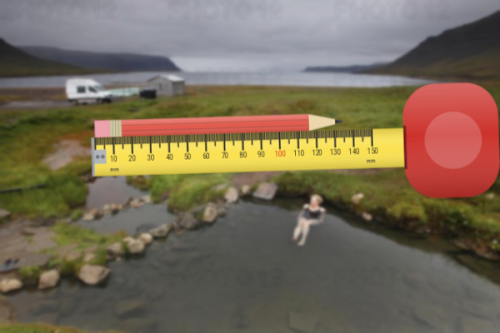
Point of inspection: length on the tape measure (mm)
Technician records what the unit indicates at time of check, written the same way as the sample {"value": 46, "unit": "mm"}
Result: {"value": 135, "unit": "mm"}
